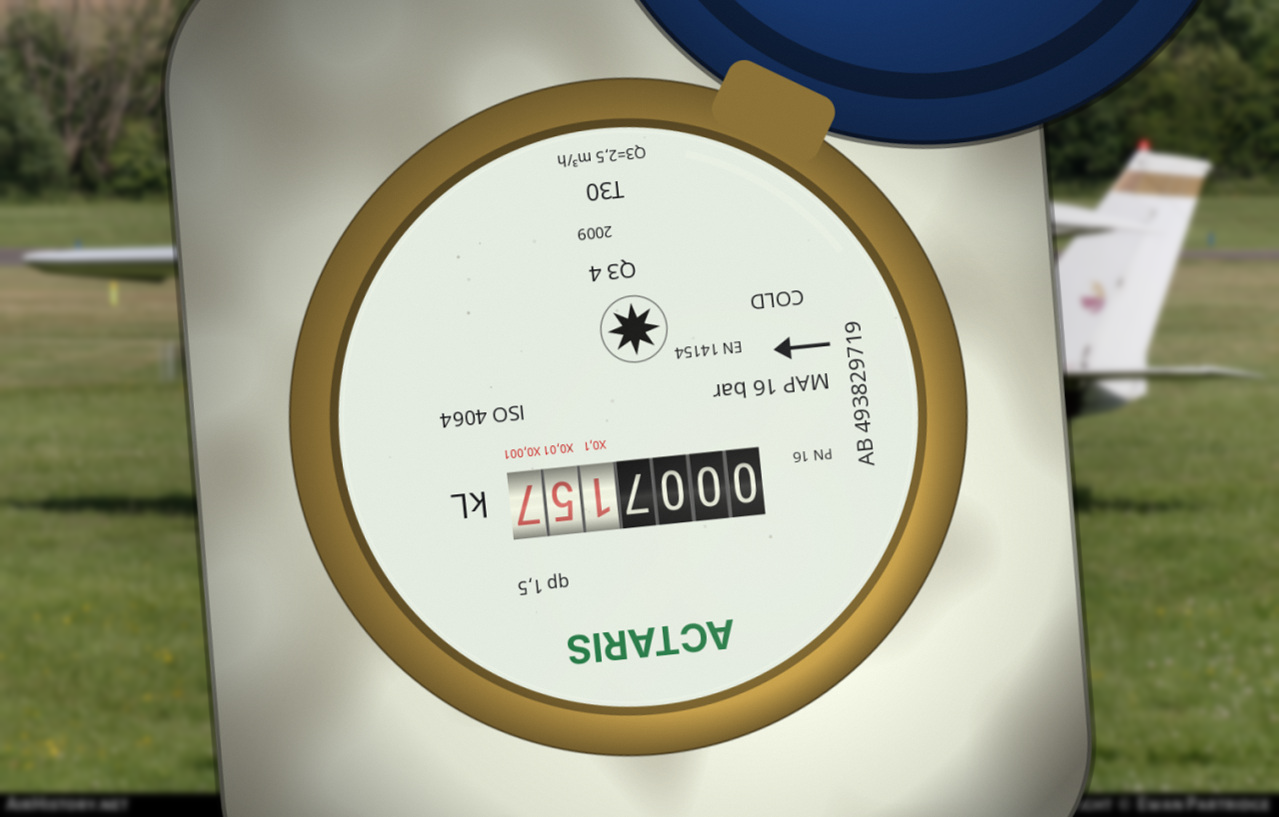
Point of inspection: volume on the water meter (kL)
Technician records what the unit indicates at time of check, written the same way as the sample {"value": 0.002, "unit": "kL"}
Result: {"value": 7.157, "unit": "kL"}
